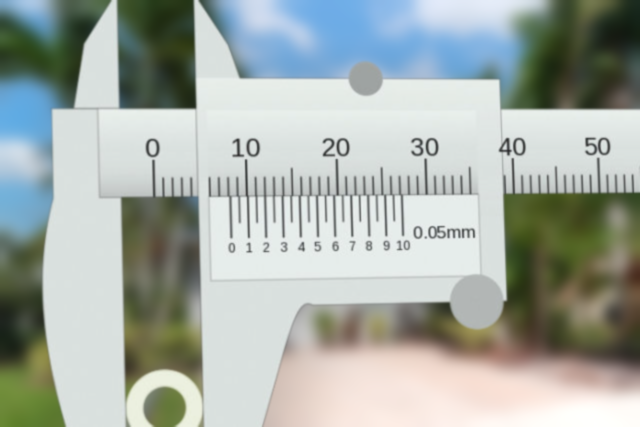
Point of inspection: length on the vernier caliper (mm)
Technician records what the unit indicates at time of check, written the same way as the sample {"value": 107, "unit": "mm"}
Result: {"value": 8.2, "unit": "mm"}
